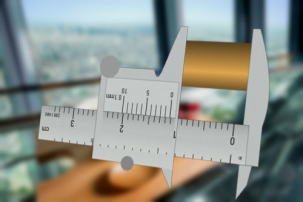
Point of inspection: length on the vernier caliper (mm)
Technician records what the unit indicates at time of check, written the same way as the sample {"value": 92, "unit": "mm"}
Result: {"value": 11.2, "unit": "mm"}
